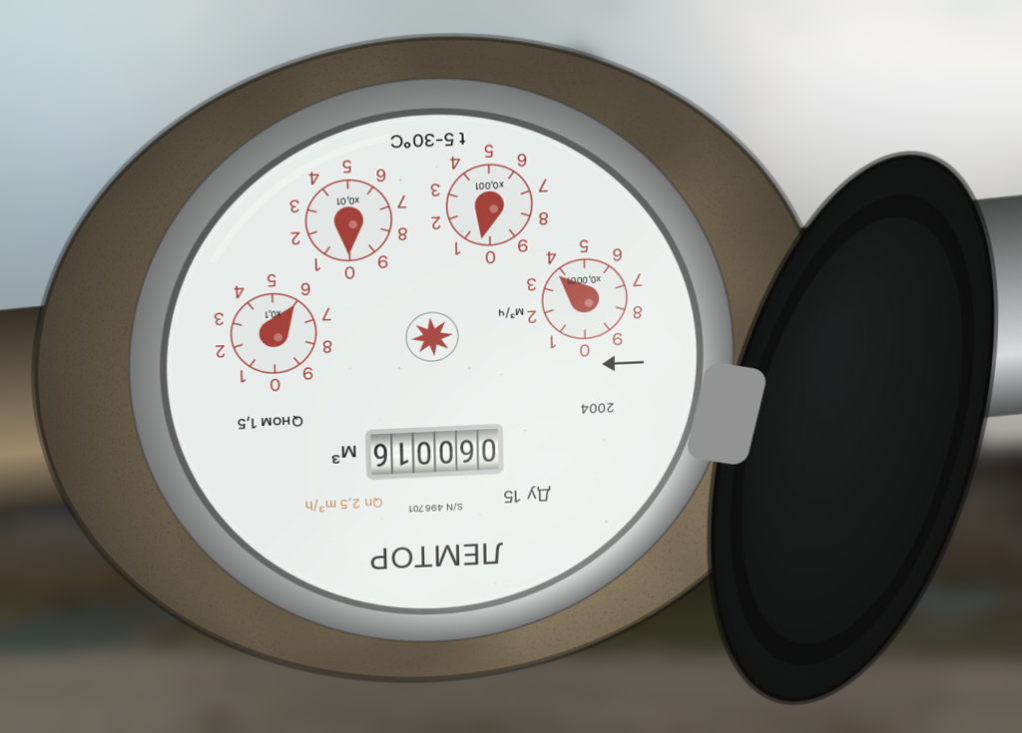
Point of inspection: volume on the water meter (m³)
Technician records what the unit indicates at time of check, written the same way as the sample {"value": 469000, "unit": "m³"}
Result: {"value": 60016.6003, "unit": "m³"}
